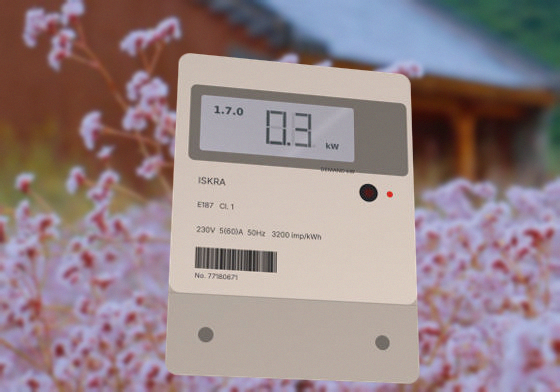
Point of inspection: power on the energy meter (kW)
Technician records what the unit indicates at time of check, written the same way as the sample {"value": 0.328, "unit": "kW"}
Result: {"value": 0.3, "unit": "kW"}
